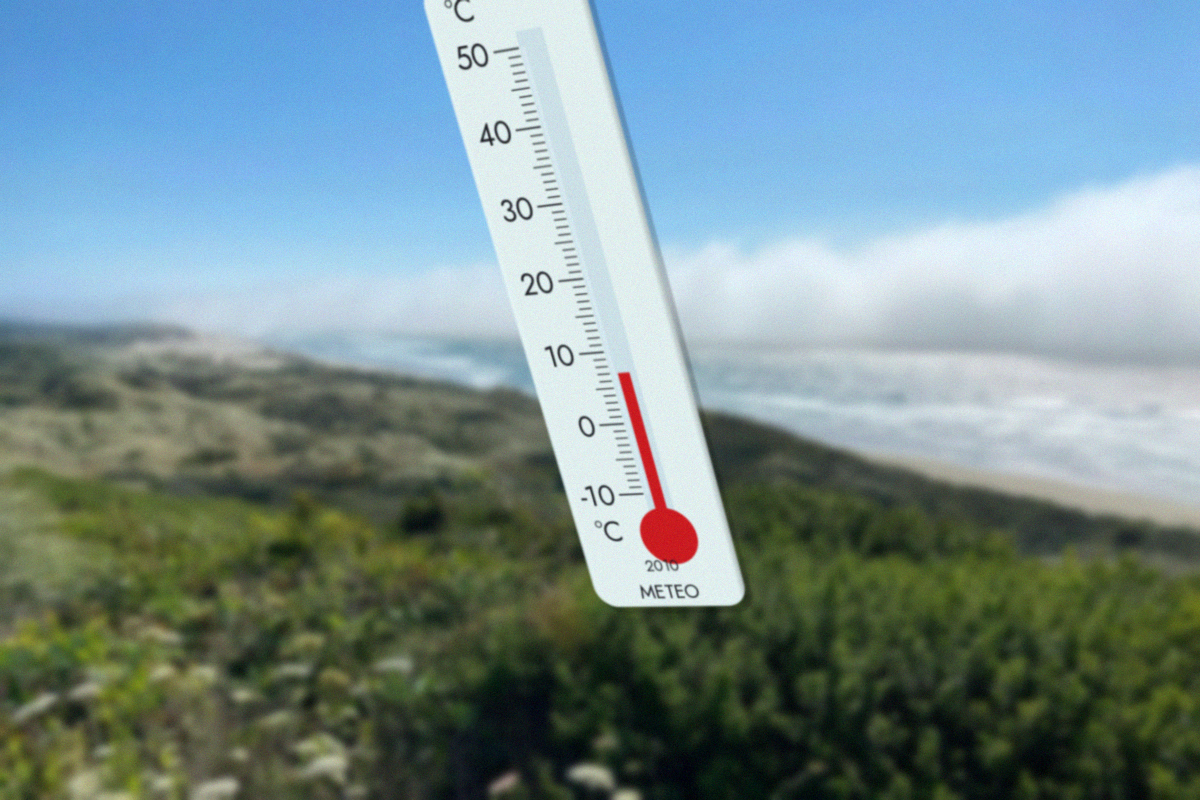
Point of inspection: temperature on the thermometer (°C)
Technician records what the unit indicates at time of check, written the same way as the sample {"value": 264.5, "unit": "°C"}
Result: {"value": 7, "unit": "°C"}
